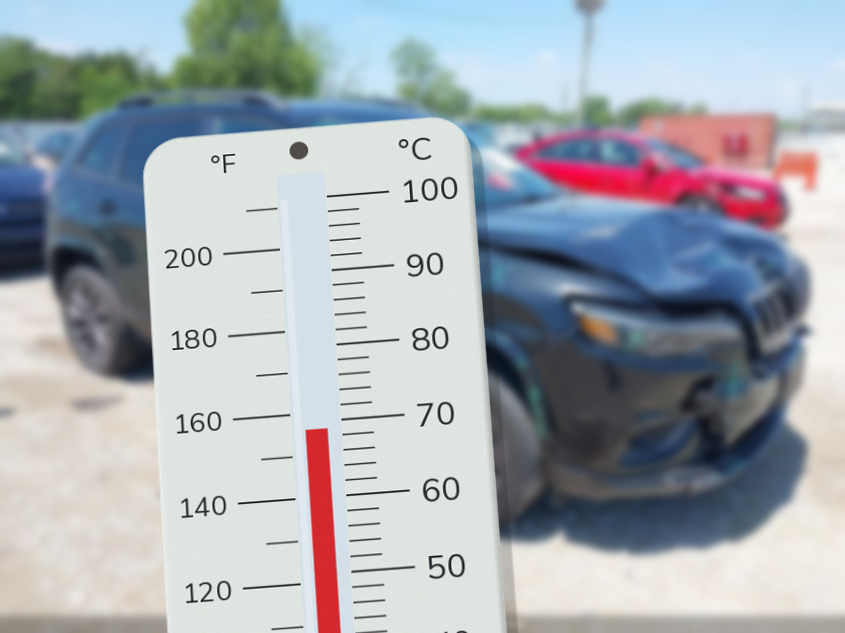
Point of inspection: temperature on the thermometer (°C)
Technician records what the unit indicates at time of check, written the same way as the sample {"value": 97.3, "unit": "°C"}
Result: {"value": 69, "unit": "°C"}
